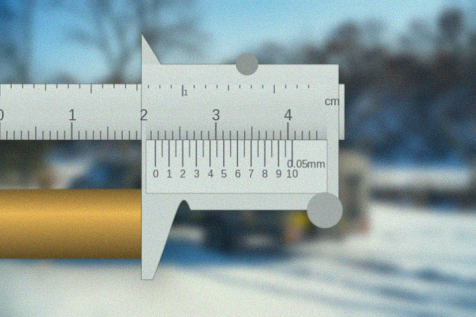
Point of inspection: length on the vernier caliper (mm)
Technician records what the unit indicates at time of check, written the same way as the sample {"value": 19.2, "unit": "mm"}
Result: {"value": 21.6, "unit": "mm"}
